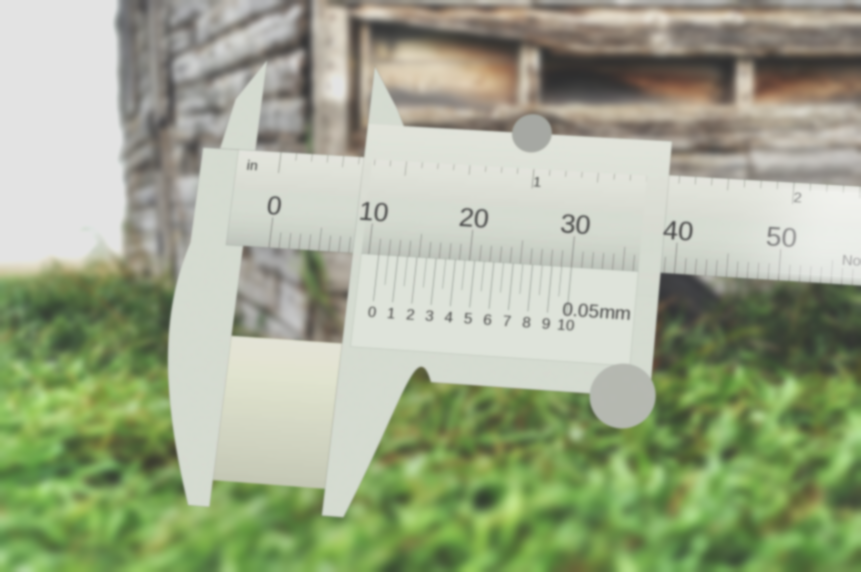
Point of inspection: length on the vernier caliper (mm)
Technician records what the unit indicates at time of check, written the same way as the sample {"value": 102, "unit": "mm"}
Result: {"value": 11.0, "unit": "mm"}
